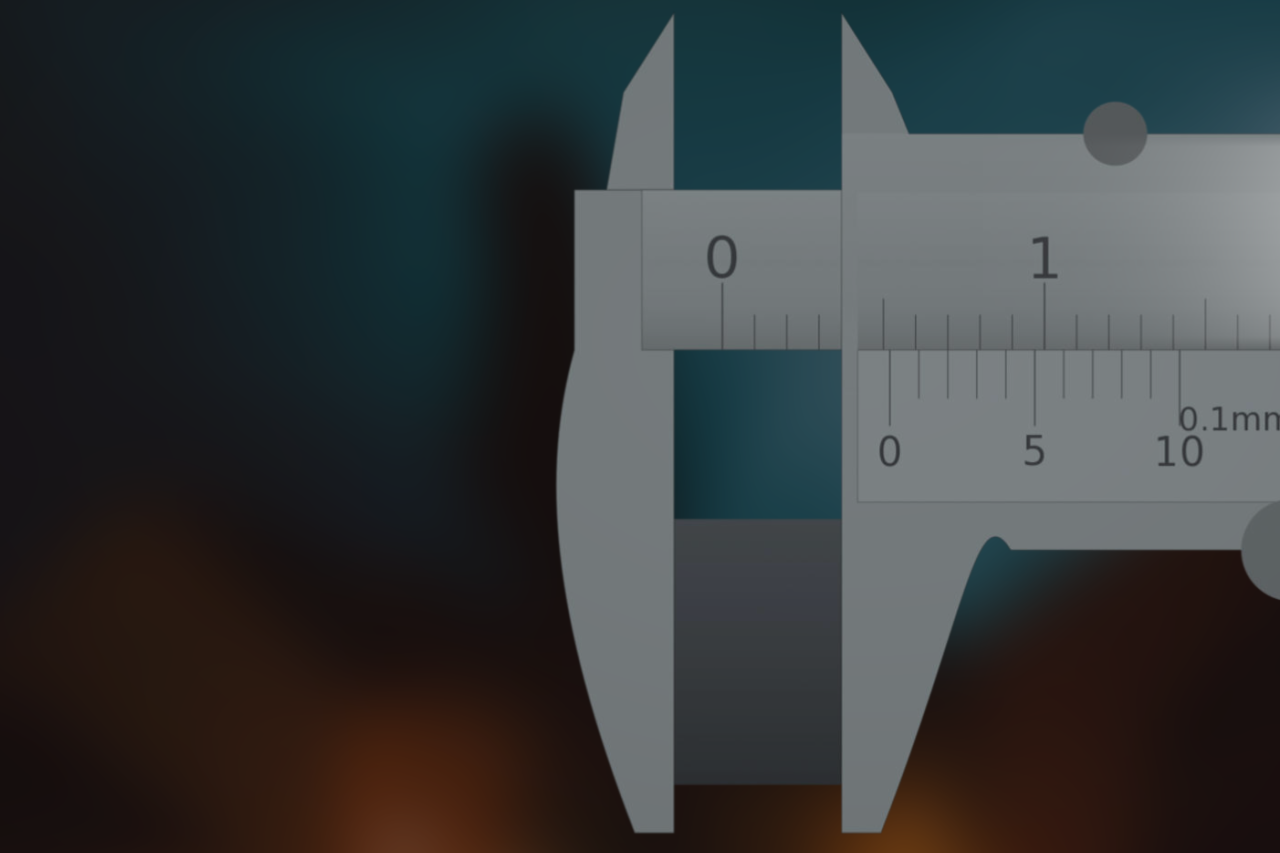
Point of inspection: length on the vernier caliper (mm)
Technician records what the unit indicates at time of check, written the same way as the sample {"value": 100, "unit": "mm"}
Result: {"value": 5.2, "unit": "mm"}
